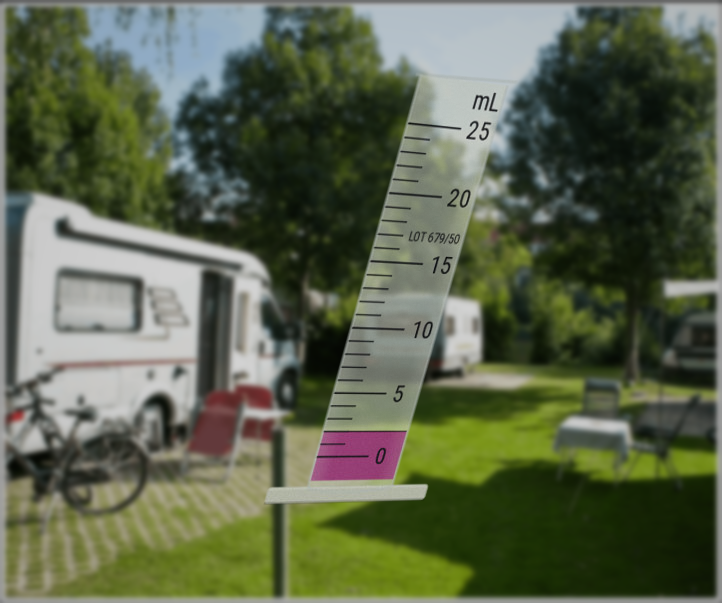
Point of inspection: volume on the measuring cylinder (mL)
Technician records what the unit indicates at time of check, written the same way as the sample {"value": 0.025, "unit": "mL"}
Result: {"value": 2, "unit": "mL"}
